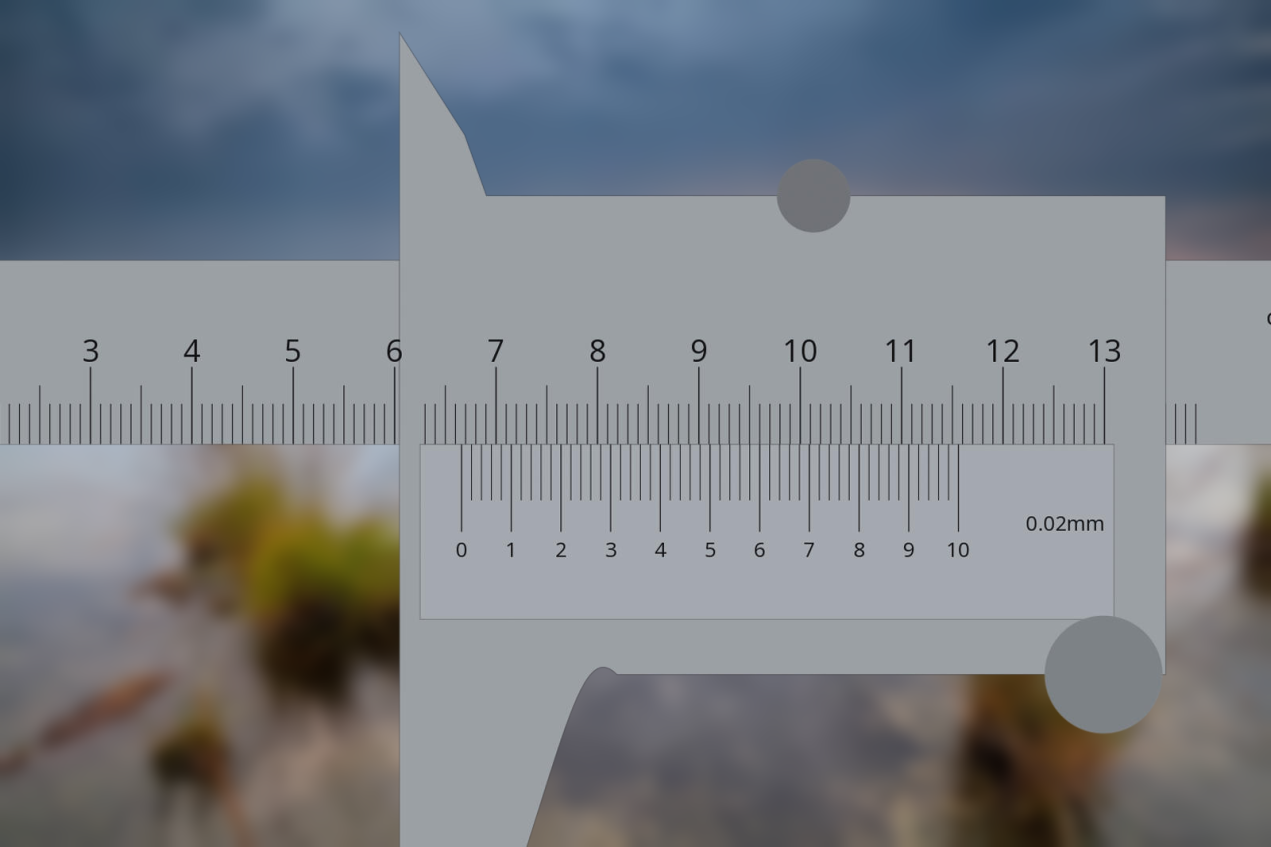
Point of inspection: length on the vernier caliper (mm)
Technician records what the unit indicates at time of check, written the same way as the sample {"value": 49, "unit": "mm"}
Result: {"value": 66.6, "unit": "mm"}
